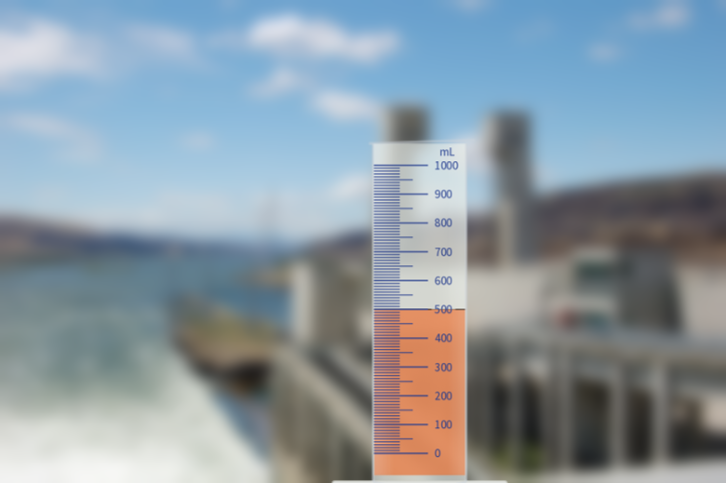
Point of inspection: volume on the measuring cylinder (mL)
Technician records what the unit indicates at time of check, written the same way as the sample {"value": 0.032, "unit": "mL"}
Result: {"value": 500, "unit": "mL"}
